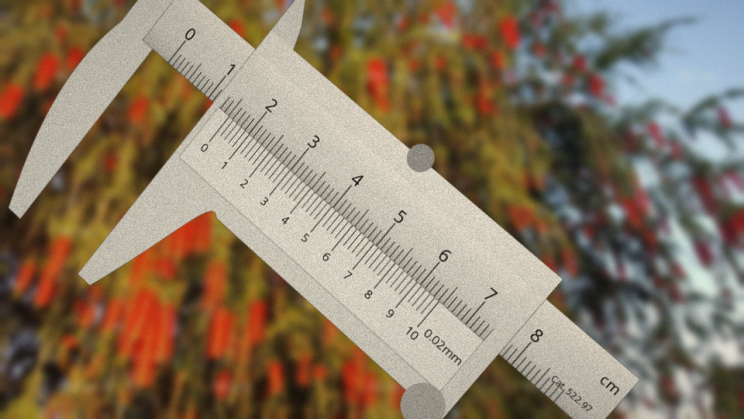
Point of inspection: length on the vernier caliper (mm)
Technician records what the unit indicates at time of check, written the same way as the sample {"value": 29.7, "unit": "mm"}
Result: {"value": 15.2, "unit": "mm"}
